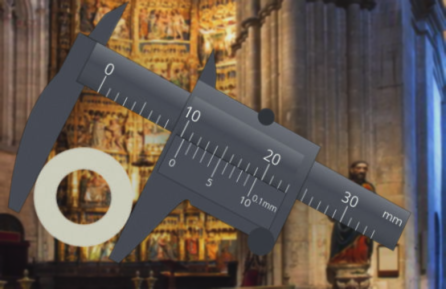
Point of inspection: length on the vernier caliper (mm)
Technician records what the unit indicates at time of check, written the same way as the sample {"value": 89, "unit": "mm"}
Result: {"value": 10.4, "unit": "mm"}
